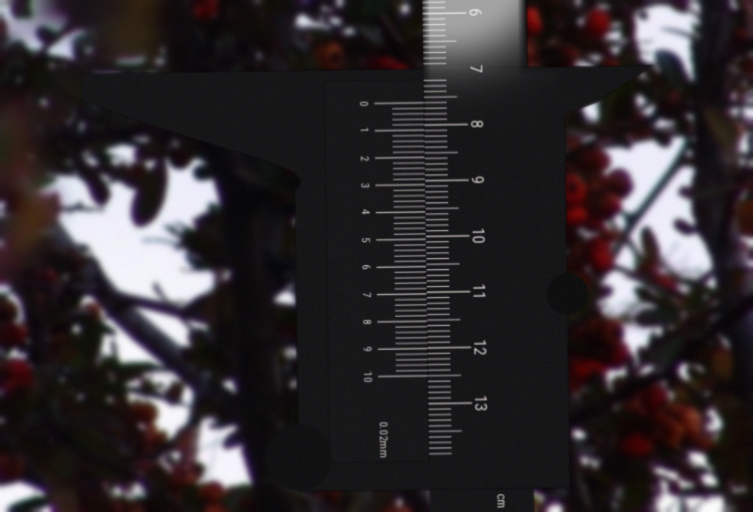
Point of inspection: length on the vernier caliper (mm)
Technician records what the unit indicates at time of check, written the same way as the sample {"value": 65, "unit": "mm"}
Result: {"value": 76.0, "unit": "mm"}
